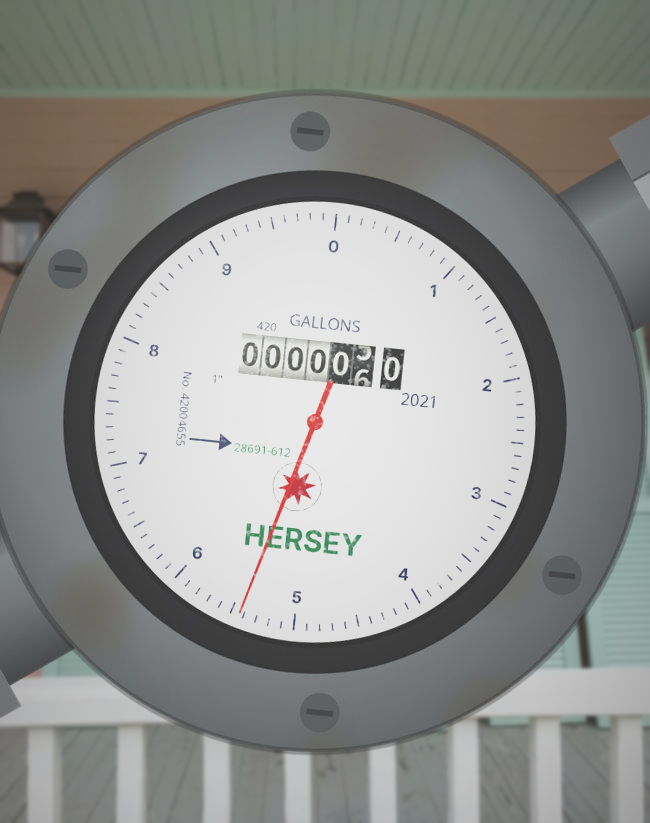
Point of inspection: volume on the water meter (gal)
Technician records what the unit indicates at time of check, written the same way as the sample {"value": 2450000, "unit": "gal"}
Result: {"value": 55.4, "unit": "gal"}
